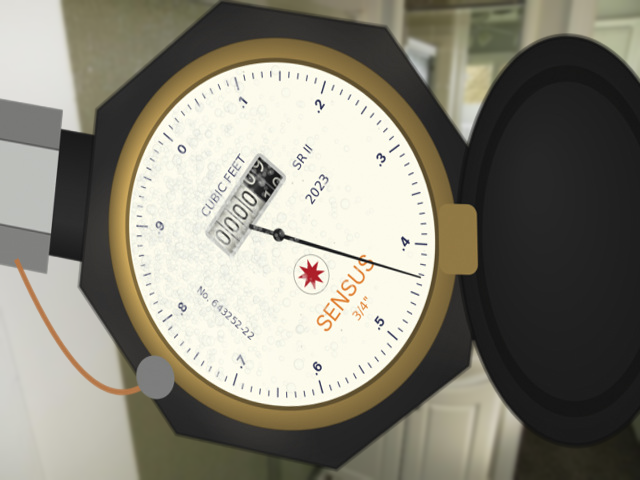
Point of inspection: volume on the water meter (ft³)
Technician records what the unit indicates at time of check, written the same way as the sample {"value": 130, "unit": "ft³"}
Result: {"value": 9.43, "unit": "ft³"}
